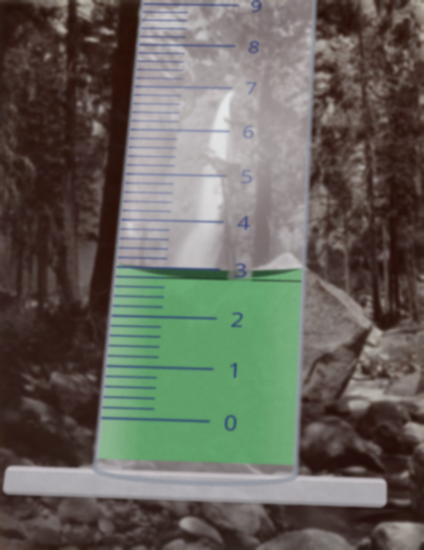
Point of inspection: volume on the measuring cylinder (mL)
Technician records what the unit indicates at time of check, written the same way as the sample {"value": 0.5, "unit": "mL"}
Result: {"value": 2.8, "unit": "mL"}
